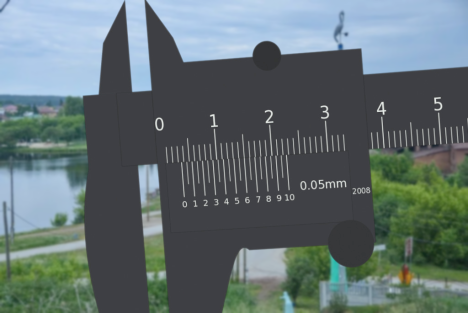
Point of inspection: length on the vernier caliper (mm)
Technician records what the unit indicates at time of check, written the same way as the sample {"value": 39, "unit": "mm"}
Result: {"value": 3.6, "unit": "mm"}
